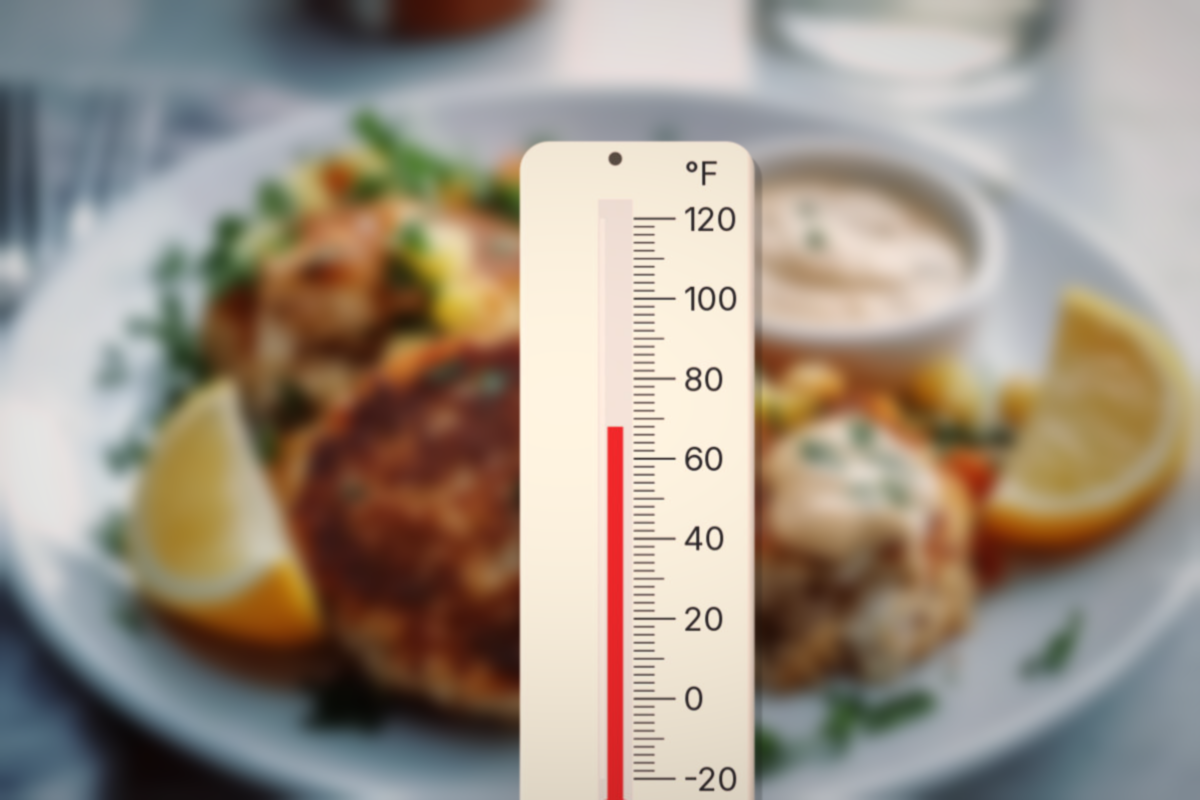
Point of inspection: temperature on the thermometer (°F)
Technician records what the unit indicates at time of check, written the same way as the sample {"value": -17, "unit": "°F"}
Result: {"value": 68, "unit": "°F"}
